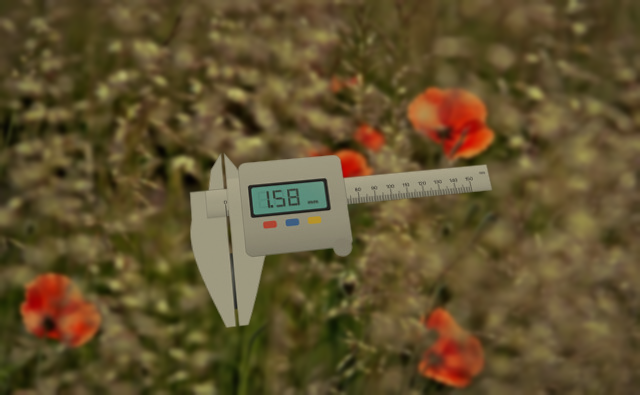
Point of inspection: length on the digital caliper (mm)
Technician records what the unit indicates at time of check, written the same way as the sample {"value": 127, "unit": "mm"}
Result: {"value": 1.58, "unit": "mm"}
